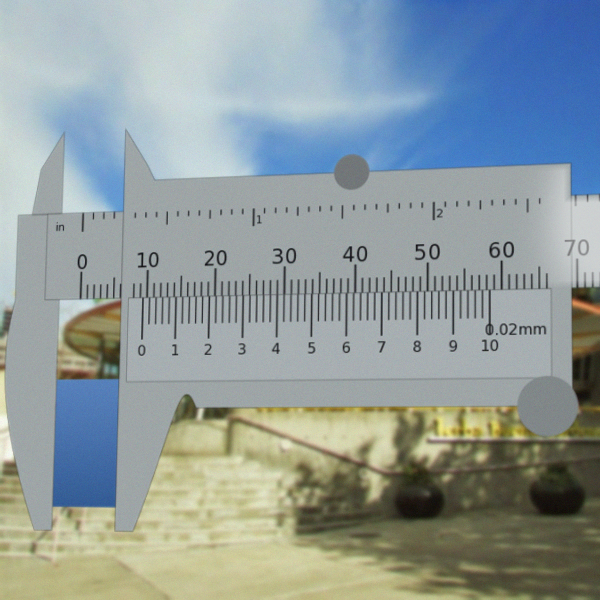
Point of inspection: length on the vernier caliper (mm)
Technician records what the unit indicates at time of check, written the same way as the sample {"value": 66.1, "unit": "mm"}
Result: {"value": 9.4, "unit": "mm"}
